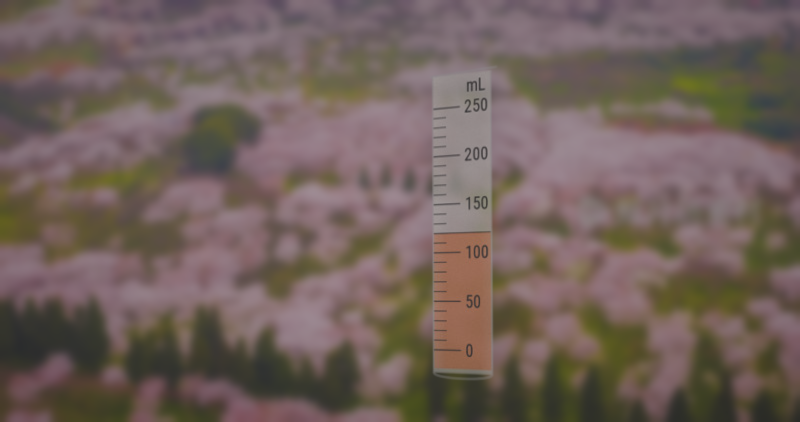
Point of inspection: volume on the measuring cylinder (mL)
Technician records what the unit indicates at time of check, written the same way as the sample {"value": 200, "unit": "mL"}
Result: {"value": 120, "unit": "mL"}
